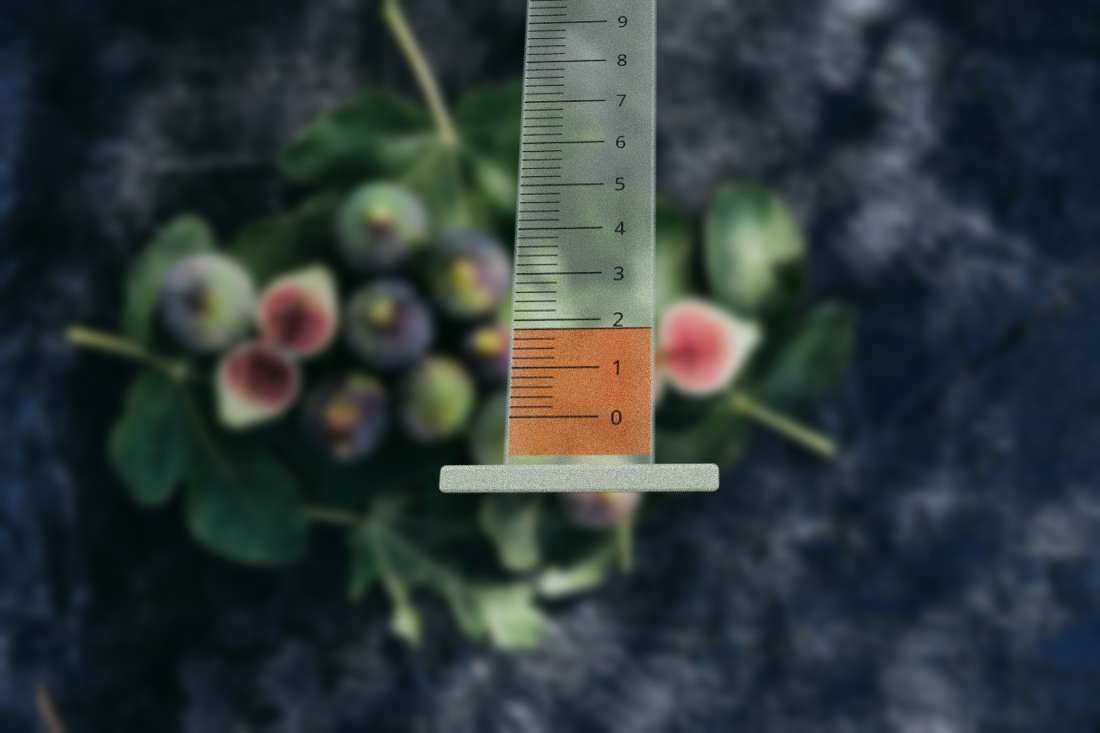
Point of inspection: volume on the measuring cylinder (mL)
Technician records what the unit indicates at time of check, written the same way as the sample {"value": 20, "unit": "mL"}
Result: {"value": 1.8, "unit": "mL"}
